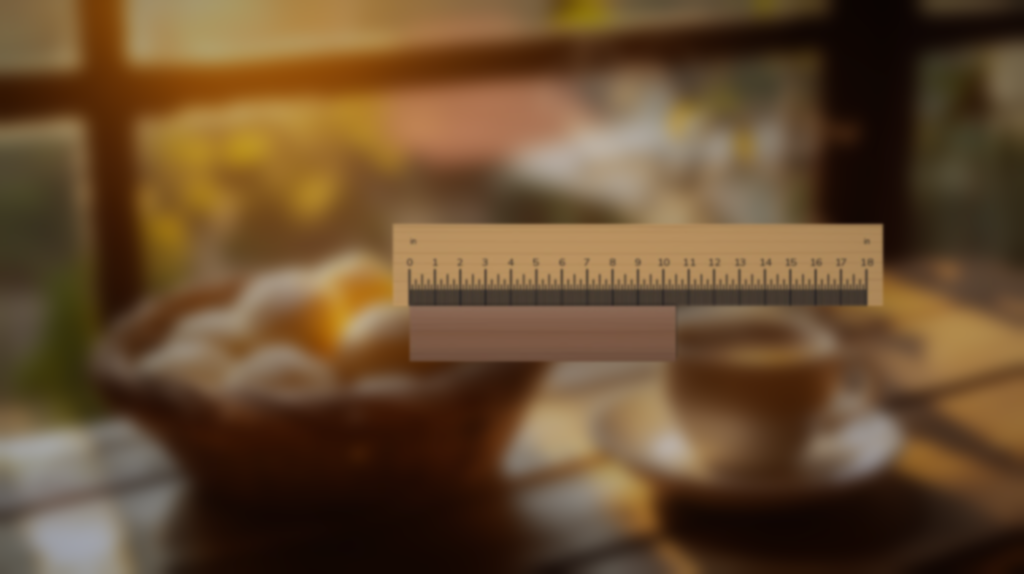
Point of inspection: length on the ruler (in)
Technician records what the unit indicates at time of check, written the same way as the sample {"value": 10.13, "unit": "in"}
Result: {"value": 10.5, "unit": "in"}
